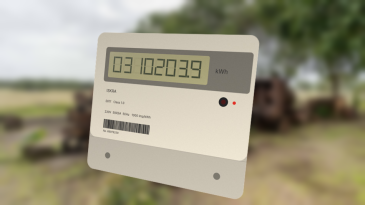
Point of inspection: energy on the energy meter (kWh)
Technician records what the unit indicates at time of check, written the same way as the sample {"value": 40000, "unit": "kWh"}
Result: {"value": 310203.9, "unit": "kWh"}
